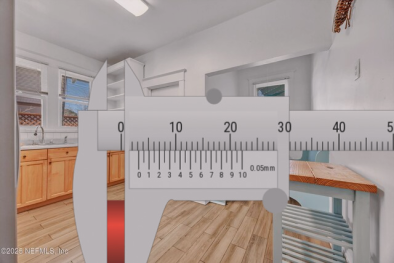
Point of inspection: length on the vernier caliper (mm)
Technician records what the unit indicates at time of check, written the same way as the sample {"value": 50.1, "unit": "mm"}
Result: {"value": 3.2, "unit": "mm"}
